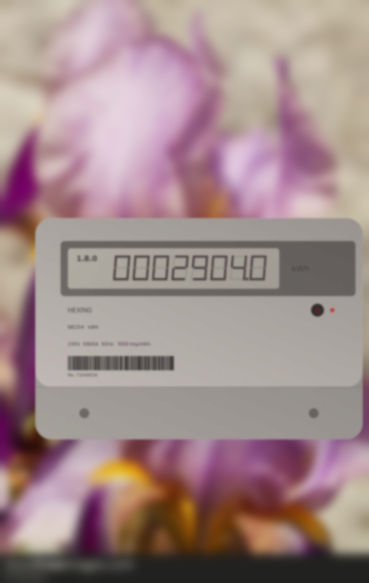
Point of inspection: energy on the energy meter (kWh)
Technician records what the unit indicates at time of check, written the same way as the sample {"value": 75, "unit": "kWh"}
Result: {"value": 2904.0, "unit": "kWh"}
